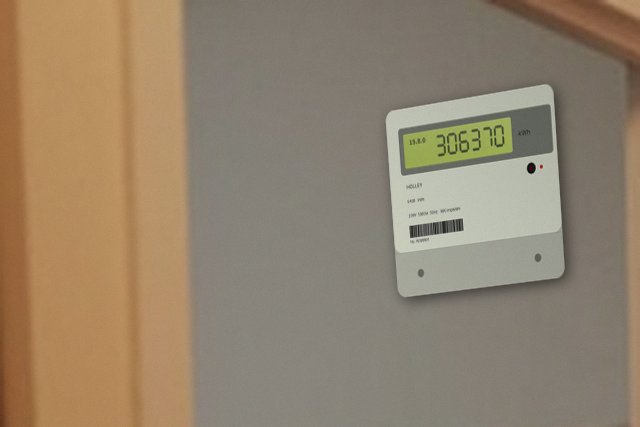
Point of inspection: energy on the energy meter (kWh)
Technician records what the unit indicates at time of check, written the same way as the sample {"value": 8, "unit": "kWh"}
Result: {"value": 306370, "unit": "kWh"}
